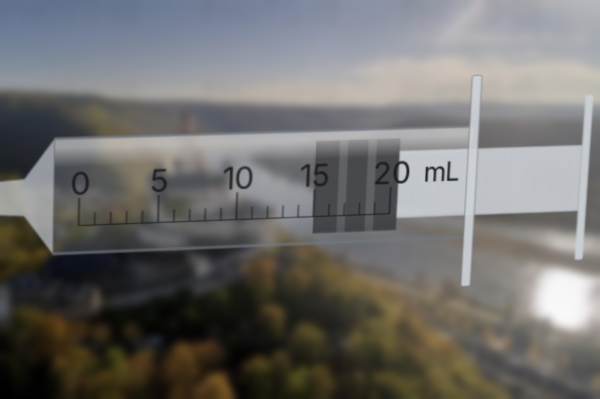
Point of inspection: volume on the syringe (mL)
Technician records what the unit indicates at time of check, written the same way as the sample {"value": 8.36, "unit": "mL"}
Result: {"value": 15, "unit": "mL"}
